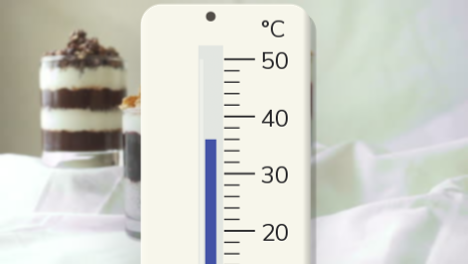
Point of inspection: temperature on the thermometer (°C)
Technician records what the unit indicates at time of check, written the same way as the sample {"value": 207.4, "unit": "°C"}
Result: {"value": 36, "unit": "°C"}
